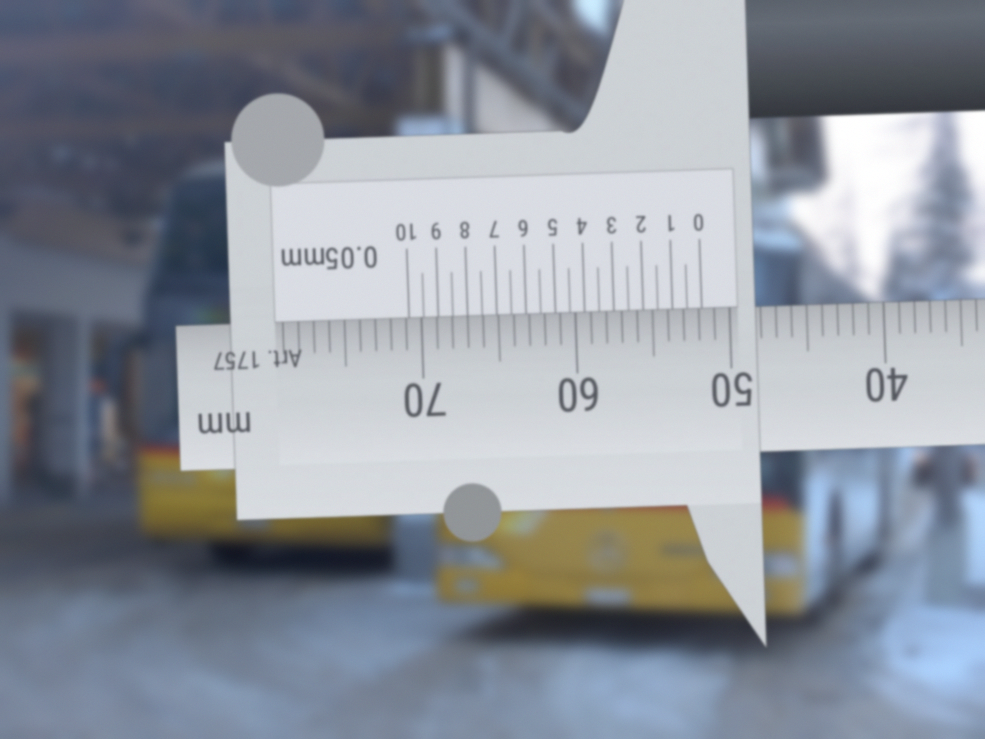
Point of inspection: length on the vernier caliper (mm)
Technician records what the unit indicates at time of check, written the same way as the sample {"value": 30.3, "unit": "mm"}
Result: {"value": 51.8, "unit": "mm"}
